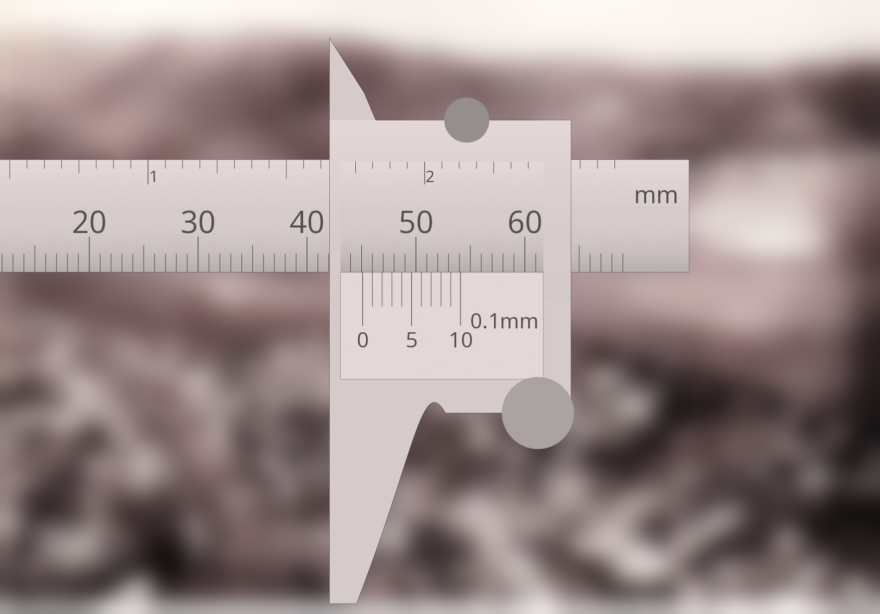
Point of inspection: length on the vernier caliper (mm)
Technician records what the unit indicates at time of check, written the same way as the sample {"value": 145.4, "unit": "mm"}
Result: {"value": 45.1, "unit": "mm"}
